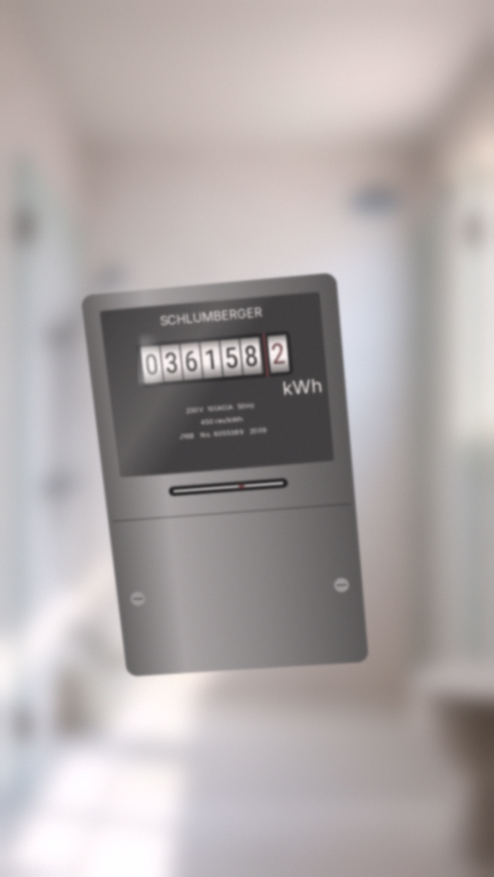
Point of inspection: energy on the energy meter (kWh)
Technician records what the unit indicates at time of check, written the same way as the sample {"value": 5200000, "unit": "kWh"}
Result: {"value": 36158.2, "unit": "kWh"}
